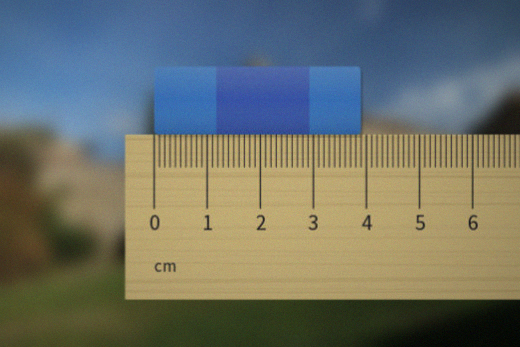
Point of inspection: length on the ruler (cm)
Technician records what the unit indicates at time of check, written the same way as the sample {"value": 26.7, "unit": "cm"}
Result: {"value": 3.9, "unit": "cm"}
